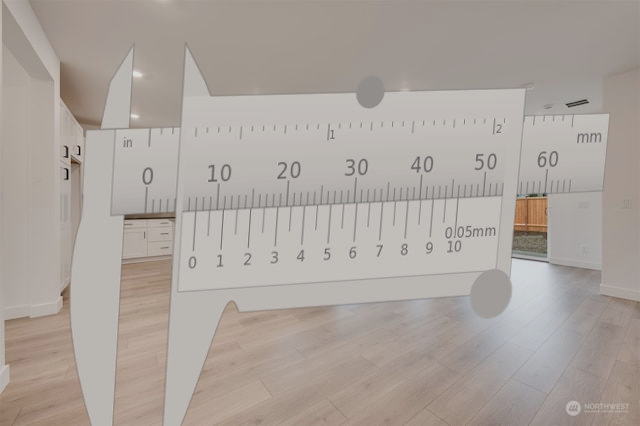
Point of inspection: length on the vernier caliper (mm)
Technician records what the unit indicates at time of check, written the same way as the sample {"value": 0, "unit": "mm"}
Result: {"value": 7.0, "unit": "mm"}
